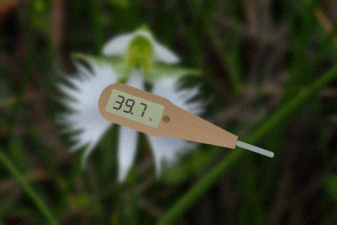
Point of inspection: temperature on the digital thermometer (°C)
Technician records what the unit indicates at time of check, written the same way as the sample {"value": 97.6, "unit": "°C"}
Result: {"value": 39.7, "unit": "°C"}
